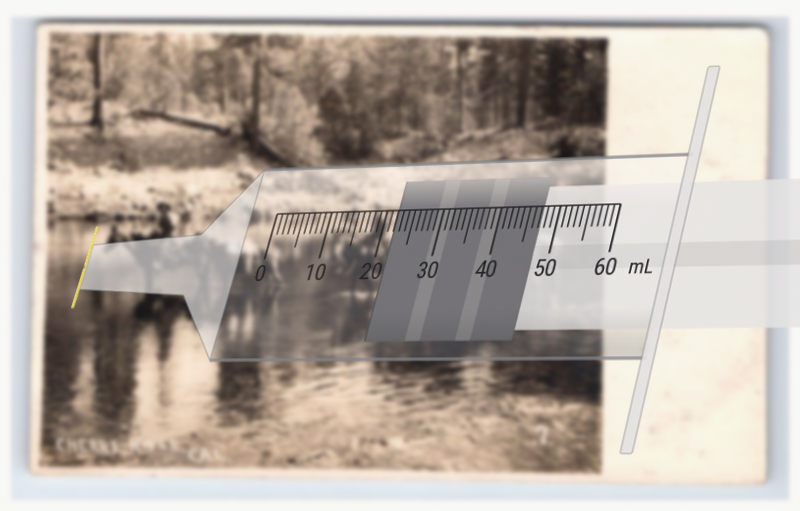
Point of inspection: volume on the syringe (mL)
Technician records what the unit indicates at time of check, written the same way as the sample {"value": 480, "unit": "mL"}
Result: {"value": 22, "unit": "mL"}
